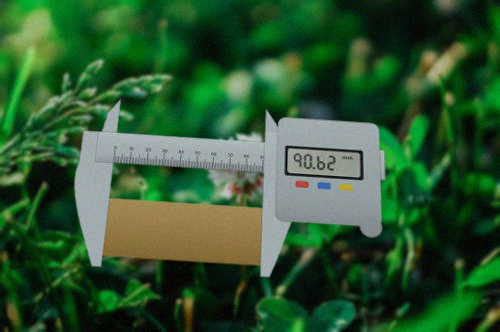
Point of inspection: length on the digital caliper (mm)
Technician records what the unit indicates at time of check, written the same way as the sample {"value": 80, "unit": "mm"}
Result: {"value": 90.62, "unit": "mm"}
